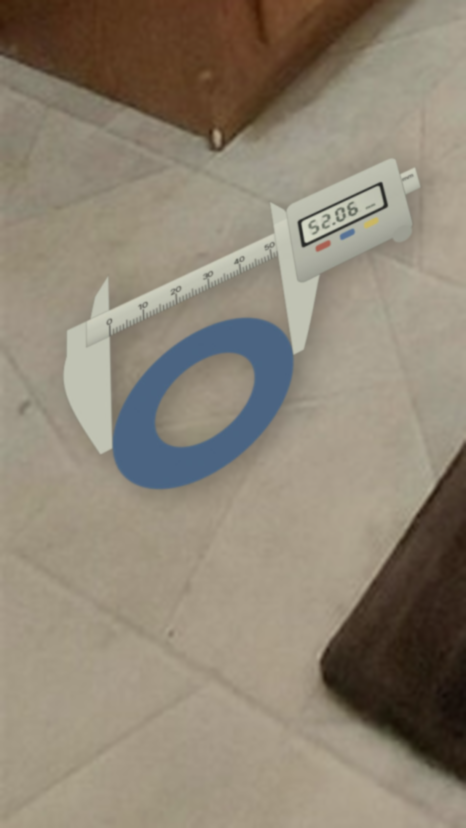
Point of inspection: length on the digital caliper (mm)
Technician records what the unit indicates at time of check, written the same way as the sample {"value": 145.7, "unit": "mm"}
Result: {"value": 52.06, "unit": "mm"}
